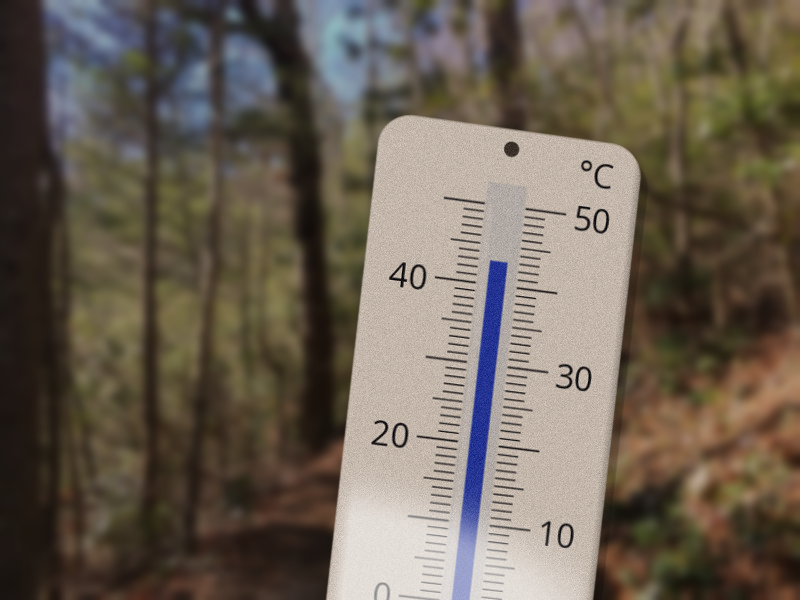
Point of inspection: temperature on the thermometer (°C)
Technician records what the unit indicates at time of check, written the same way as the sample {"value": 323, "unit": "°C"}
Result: {"value": 43, "unit": "°C"}
